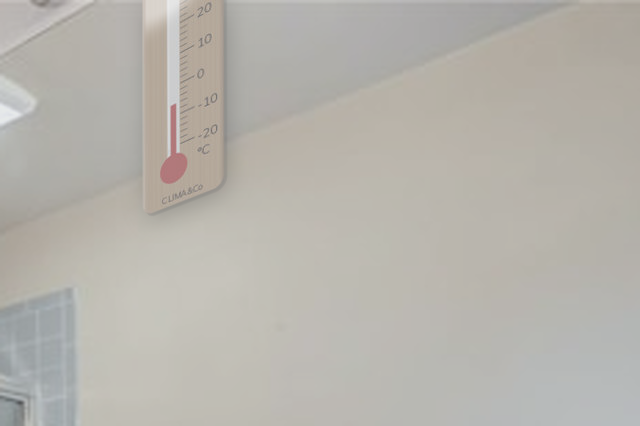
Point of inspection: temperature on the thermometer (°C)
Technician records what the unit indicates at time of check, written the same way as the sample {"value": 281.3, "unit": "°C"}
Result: {"value": -6, "unit": "°C"}
